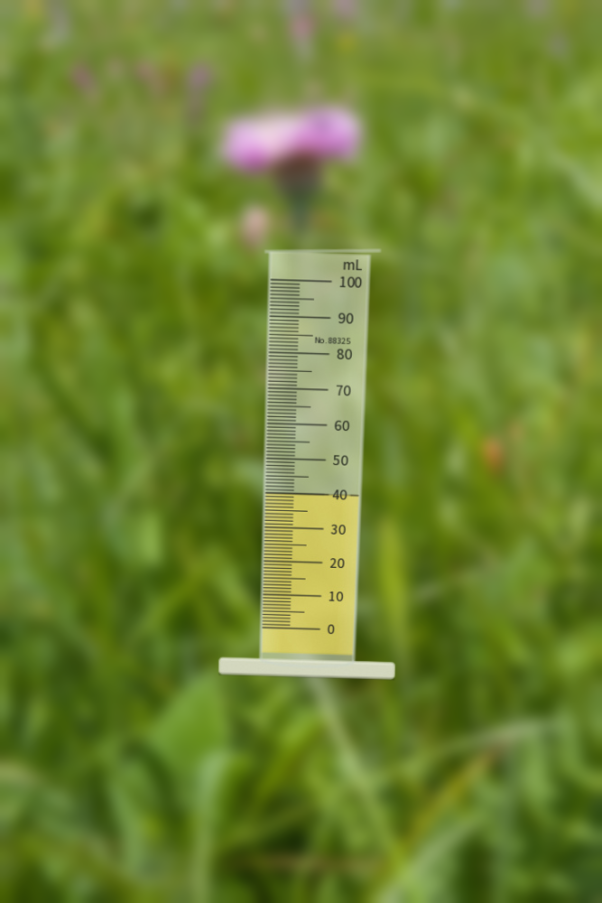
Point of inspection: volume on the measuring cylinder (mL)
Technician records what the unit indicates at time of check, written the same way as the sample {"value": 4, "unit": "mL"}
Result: {"value": 40, "unit": "mL"}
